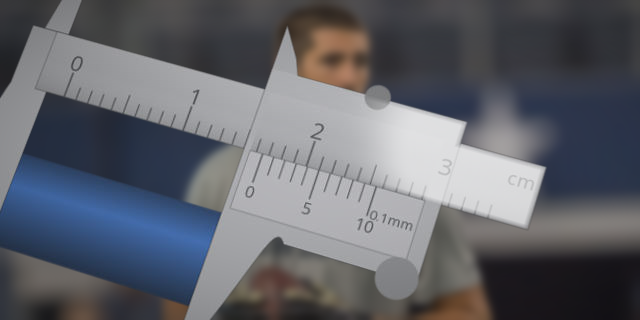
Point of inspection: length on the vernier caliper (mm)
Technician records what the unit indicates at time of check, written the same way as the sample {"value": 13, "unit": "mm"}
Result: {"value": 16.5, "unit": "mm"}
